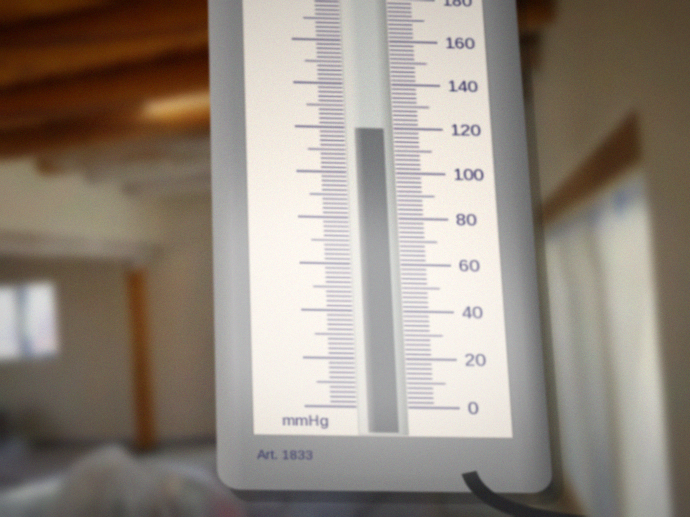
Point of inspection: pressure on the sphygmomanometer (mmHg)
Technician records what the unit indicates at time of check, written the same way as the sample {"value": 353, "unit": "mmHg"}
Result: {"value": 120, "unit": "mmHg"}
